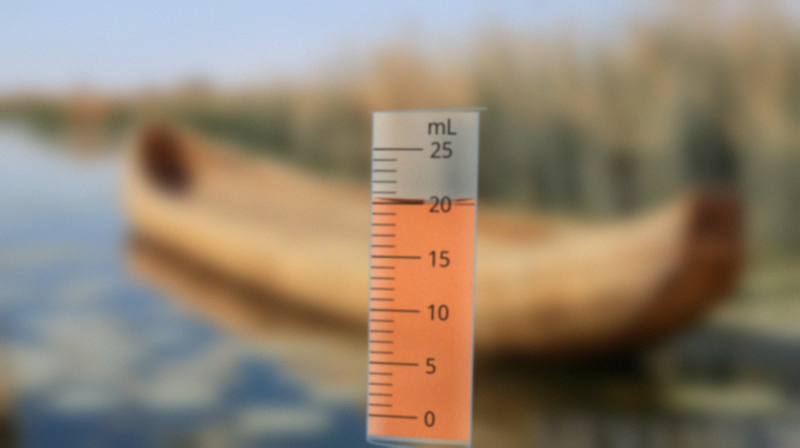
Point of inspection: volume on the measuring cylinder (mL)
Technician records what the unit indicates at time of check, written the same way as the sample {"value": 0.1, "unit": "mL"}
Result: {"value": 20, "unit": "mL"}
